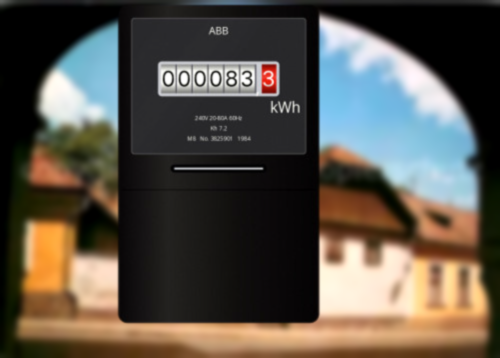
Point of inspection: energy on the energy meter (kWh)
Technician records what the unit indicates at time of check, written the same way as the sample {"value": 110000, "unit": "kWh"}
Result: {"value": 83.3, "unit": "kWh"}
